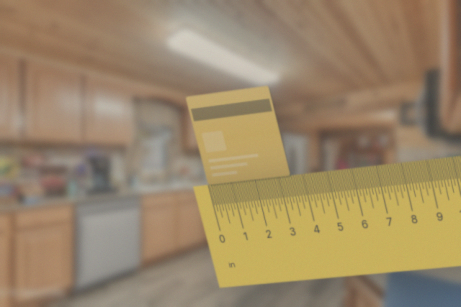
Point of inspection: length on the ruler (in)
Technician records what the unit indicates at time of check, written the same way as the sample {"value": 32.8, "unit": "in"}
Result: {"value": 3.5, "unit": "in"}
